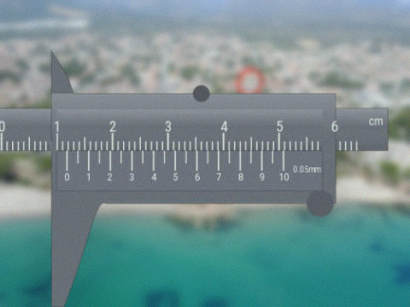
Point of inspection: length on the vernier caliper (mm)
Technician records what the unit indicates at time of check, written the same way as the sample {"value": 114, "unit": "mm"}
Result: {"value": 11.8, "unit": "mm"}
